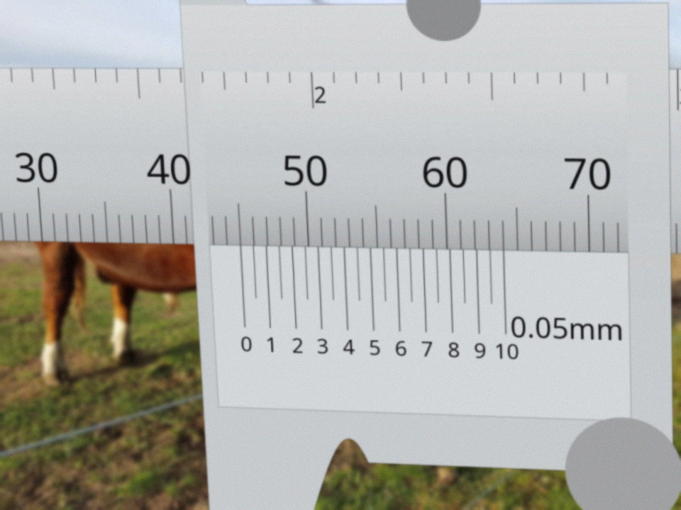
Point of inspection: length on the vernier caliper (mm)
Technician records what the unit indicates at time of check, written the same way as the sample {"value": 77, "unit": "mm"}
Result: {"value": 45.0, "unit": "mm"}
